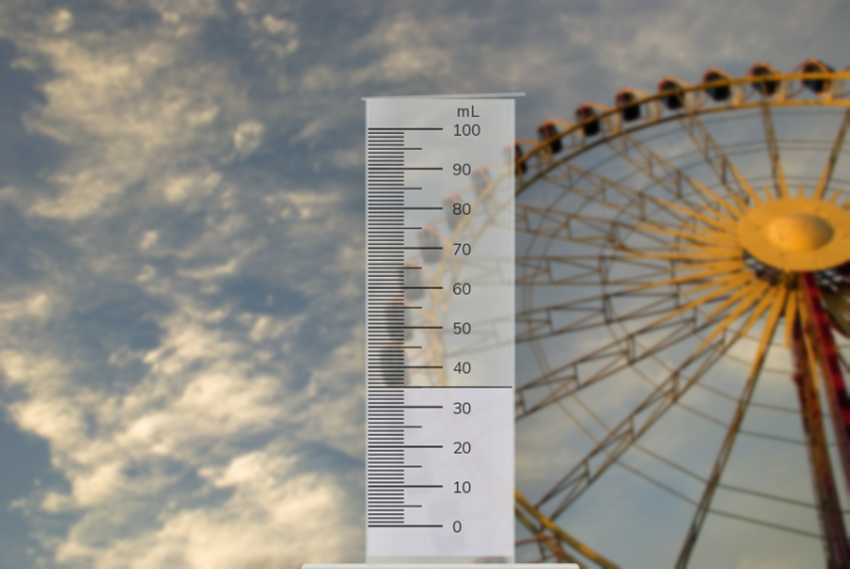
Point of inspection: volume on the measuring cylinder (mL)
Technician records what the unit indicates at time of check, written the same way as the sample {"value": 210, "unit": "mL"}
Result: {"value": 35, "unit": "mL"}
